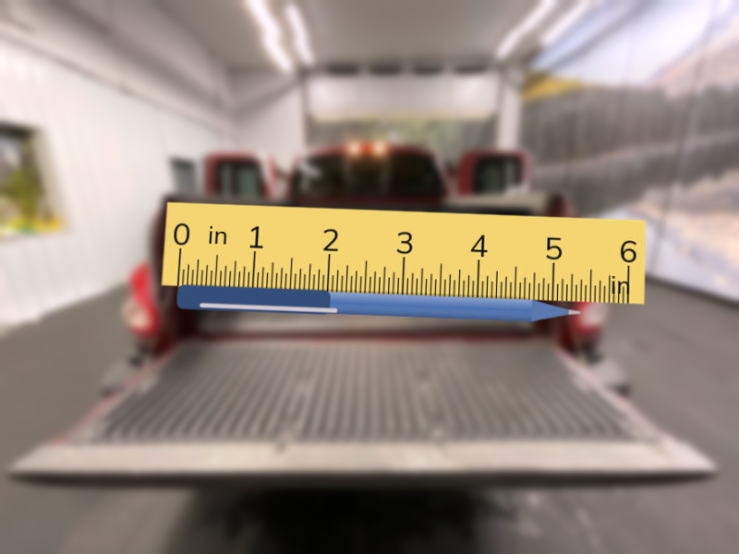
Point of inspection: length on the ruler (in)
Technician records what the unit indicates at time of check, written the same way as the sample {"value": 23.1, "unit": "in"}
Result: {"value": 5.375, "unit": "in"}
